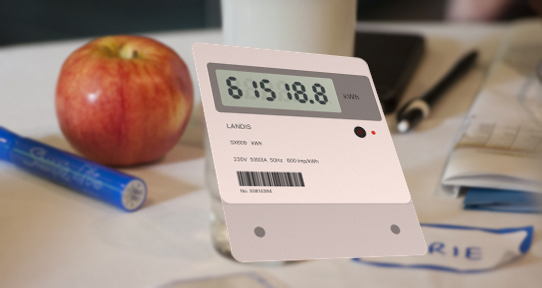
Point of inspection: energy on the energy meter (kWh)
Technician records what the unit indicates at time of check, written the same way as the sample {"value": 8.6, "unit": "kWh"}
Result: {"value": 61518.8, "unit": "kWh"}
